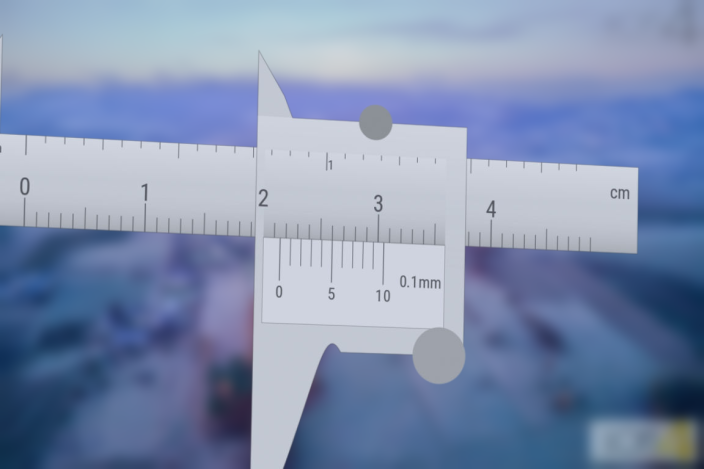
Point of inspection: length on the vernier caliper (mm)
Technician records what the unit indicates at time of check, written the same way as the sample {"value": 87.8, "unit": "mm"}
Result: {"value": 21.5, "unit": "mm"}
